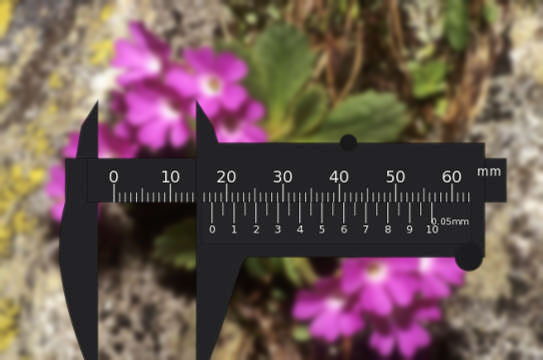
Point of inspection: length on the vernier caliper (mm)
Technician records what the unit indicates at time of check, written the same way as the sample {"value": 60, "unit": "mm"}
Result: {"value": 17.4, "unit": "mm"}
